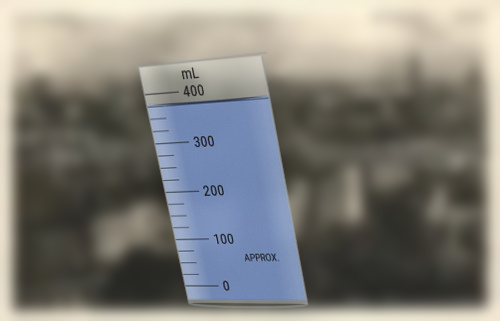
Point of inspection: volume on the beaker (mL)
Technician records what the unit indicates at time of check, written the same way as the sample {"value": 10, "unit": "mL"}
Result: {"value": 375, "unit": "mL"}
